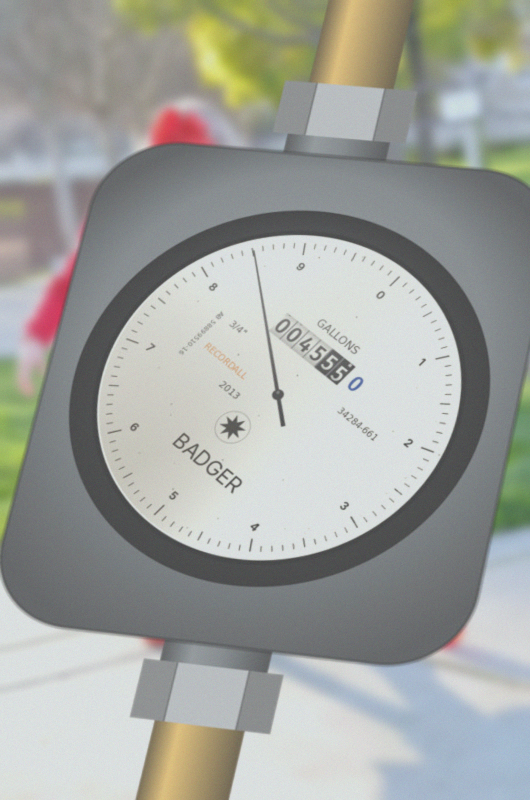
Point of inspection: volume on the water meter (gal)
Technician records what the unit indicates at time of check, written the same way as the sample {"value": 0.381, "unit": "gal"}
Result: {"value": 45548.5, "unit": "gal"}
